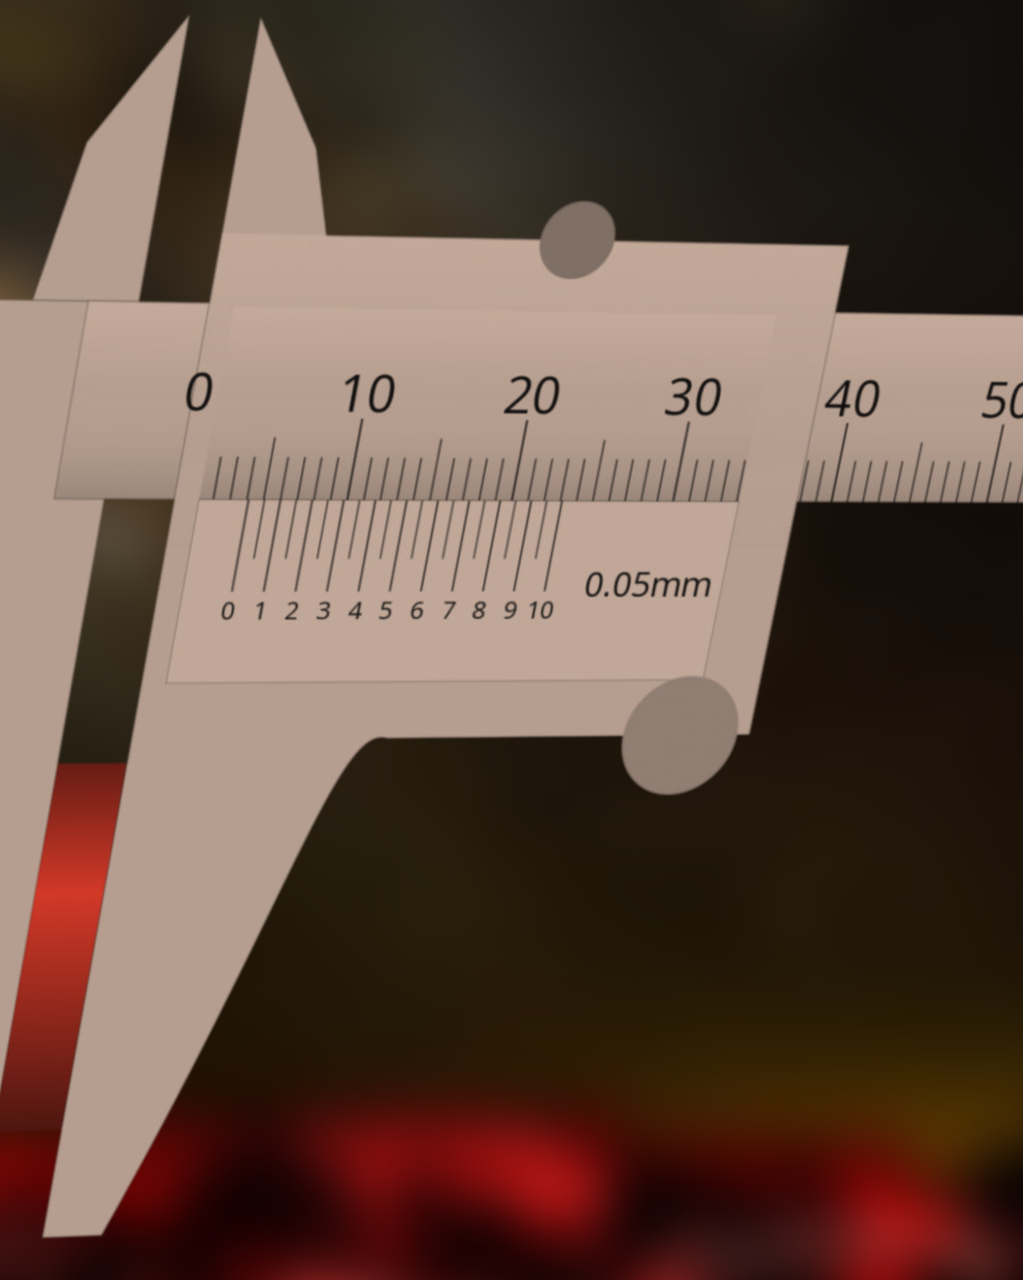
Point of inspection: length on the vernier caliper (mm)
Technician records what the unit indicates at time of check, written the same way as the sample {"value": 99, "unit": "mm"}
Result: {"value": 4.1, "unit": "mm"}
